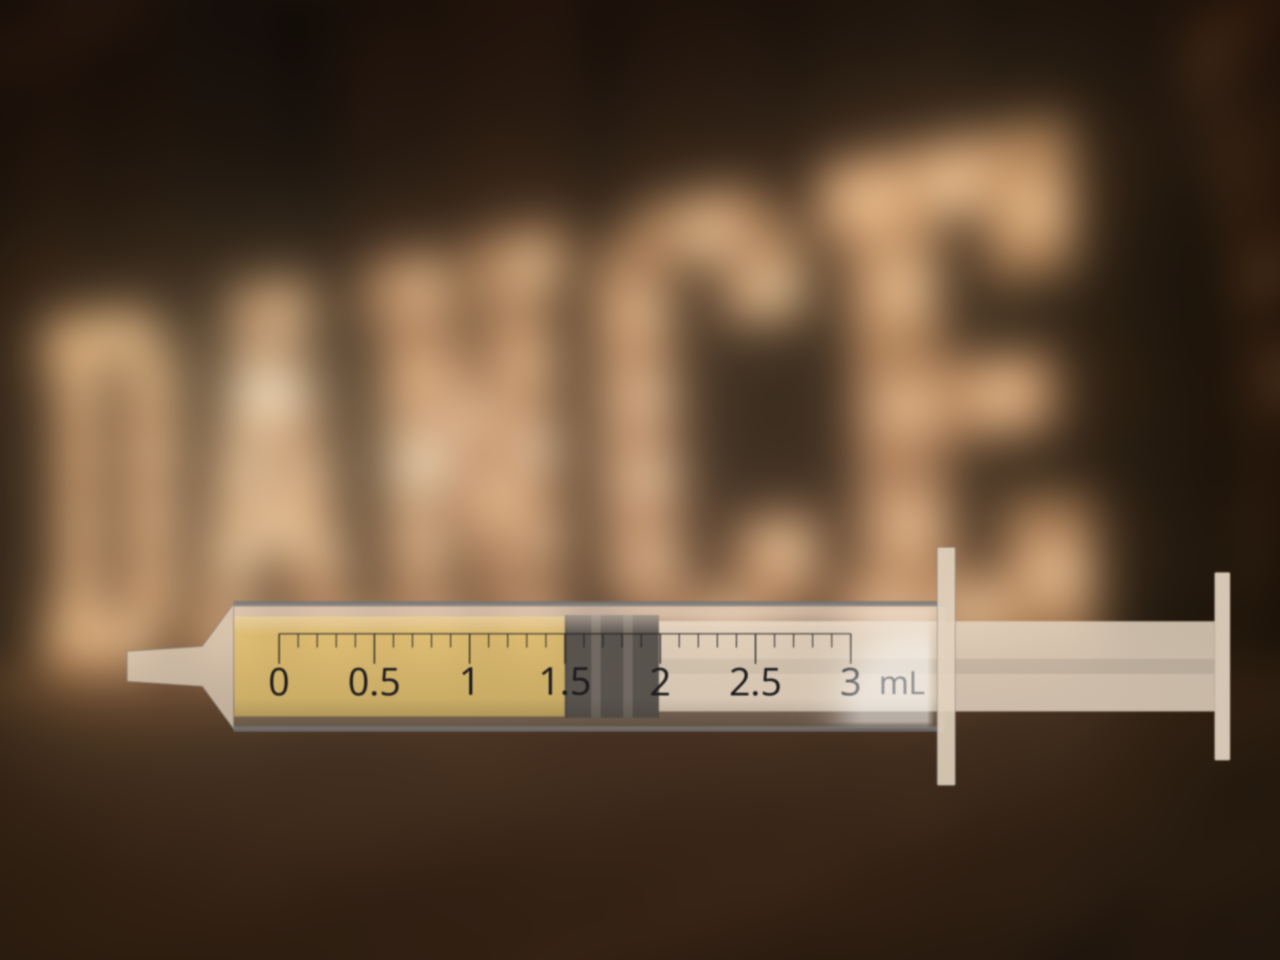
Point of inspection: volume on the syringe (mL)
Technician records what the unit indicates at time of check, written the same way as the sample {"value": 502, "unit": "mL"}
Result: {"value": 1.5, "unit": "mL"}
